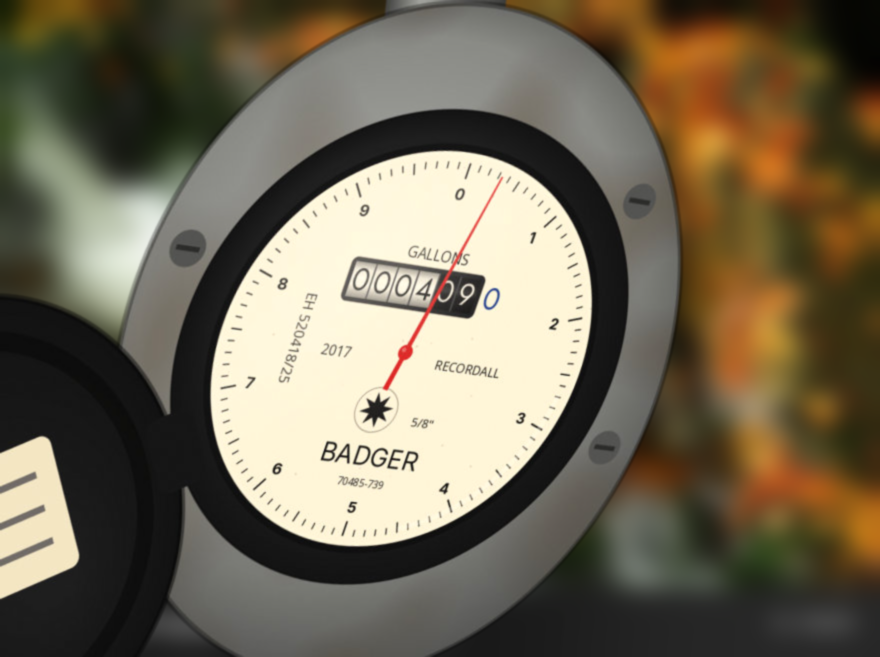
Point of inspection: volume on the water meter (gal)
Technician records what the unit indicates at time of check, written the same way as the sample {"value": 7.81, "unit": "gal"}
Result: {"value": 4090.3, "unit": "gal"}
